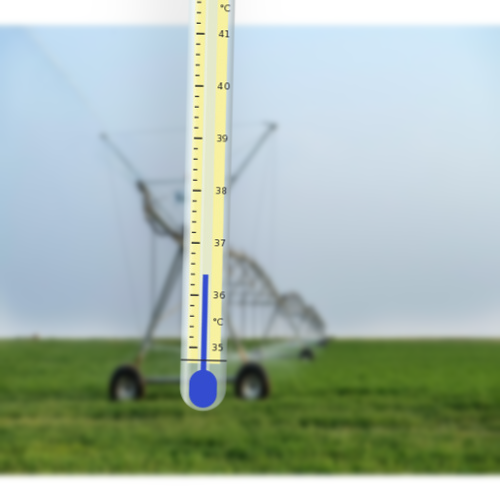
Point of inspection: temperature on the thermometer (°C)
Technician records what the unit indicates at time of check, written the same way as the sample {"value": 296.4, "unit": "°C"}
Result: {"value": 36.4, "unit": "°C"}
